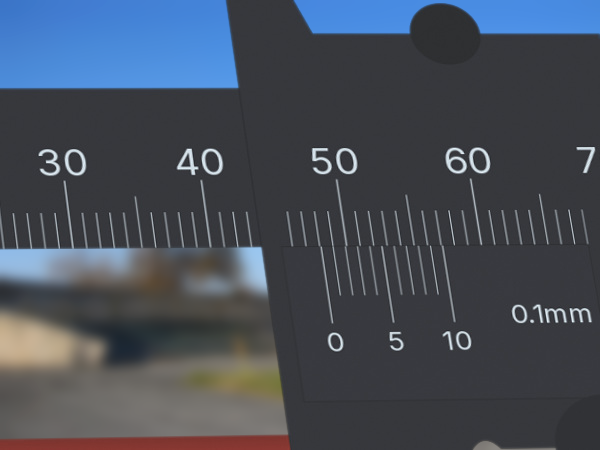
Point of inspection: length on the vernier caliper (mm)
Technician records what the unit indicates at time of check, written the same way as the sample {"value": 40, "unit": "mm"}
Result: {"value": 48.1, "unit": "mm"}
